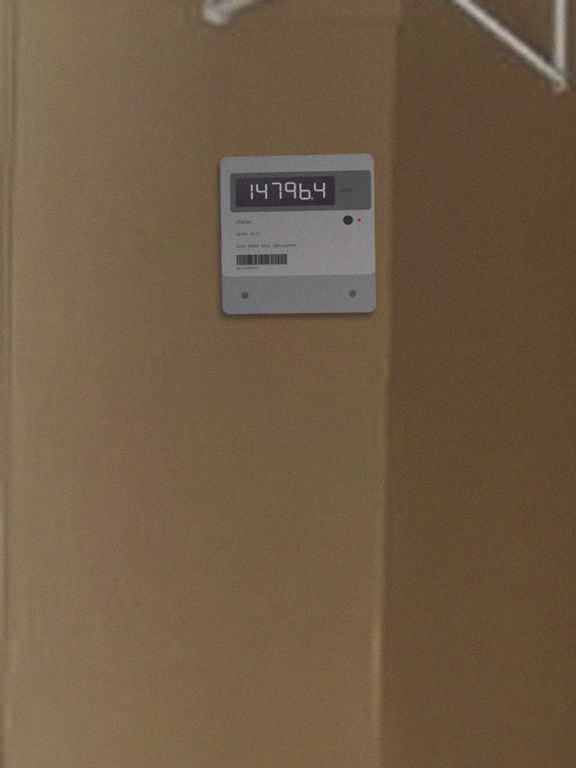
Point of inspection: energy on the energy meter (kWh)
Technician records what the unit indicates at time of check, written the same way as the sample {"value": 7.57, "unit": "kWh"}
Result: {"value": 14796.4, "unit": "kWh"}
